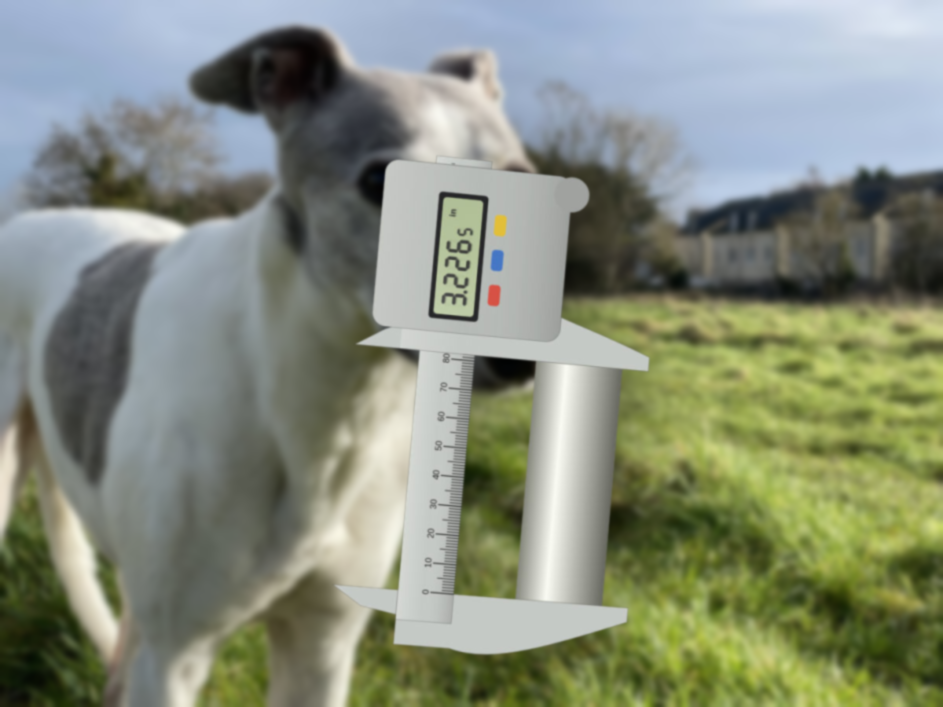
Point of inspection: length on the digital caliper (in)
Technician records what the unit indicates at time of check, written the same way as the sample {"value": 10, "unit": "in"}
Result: {"value": 3.2265, "unit": "in"}
